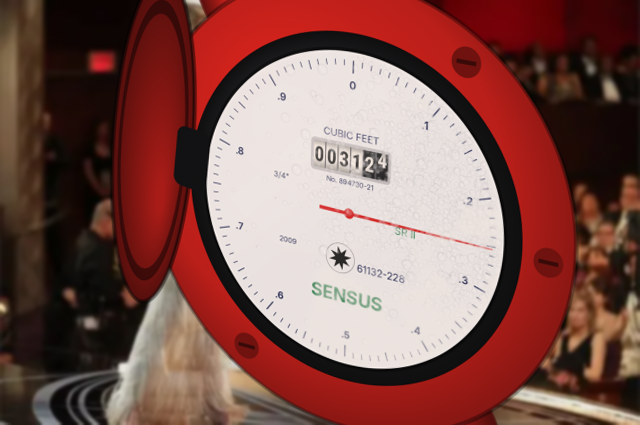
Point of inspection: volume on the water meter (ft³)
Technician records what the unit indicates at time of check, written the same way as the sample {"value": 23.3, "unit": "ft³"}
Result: {"value": 3124.25, "unit": "ft³"}
